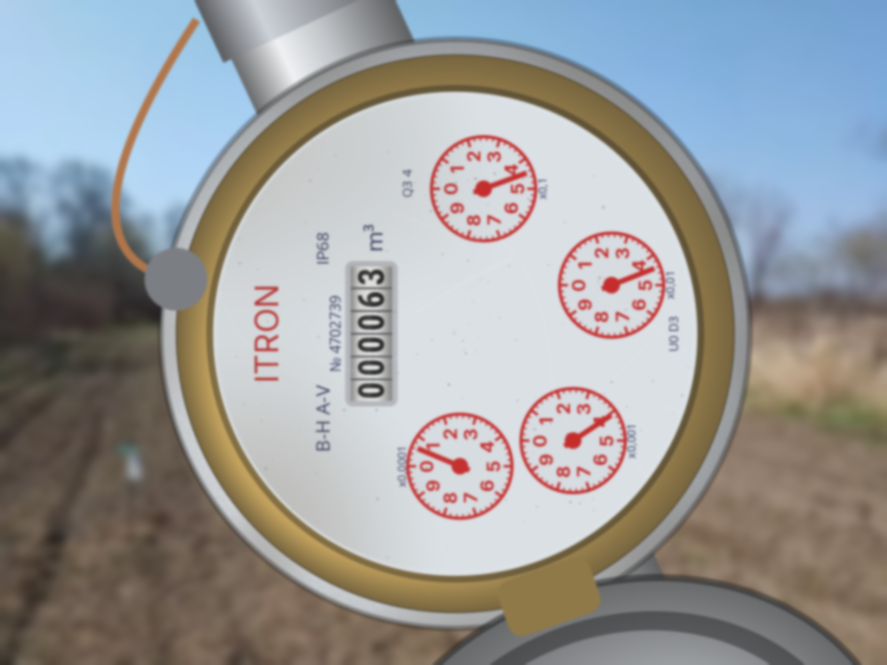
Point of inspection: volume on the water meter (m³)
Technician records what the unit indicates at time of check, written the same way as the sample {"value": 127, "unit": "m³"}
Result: {"value": 63.4440, "unit": "m³"}
